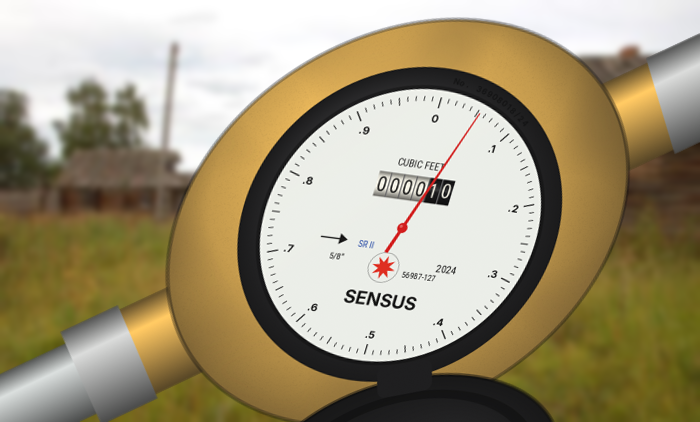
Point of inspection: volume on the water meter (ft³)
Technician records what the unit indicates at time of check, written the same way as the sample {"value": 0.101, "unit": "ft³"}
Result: {"value": 10.05, "unit": "ft³"}
